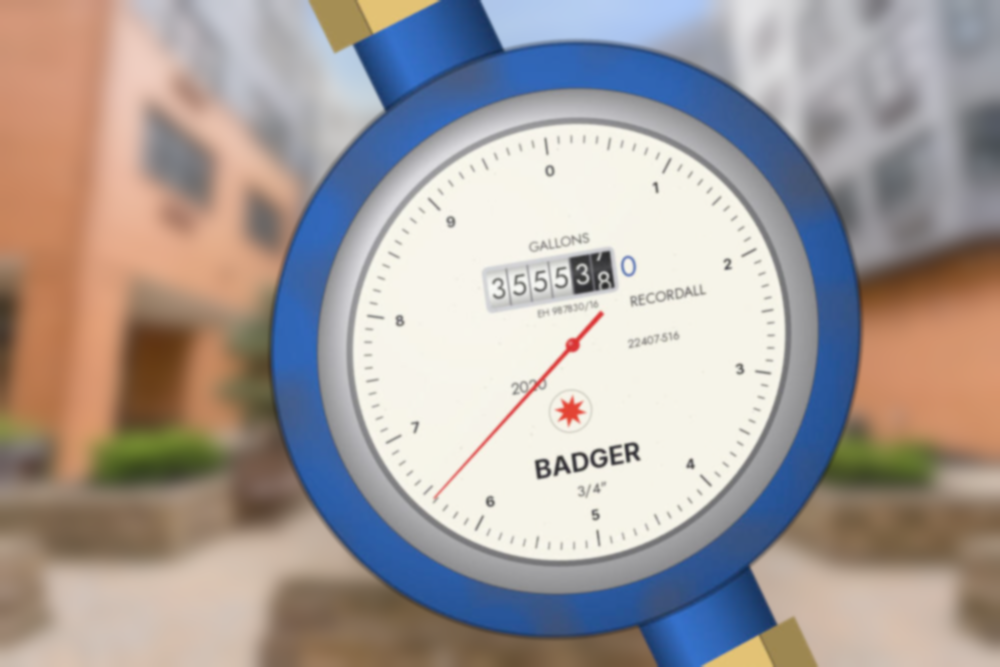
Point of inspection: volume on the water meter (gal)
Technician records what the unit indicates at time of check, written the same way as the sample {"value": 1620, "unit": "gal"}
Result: {"value": 3555376.4, "unit": "gal"}
